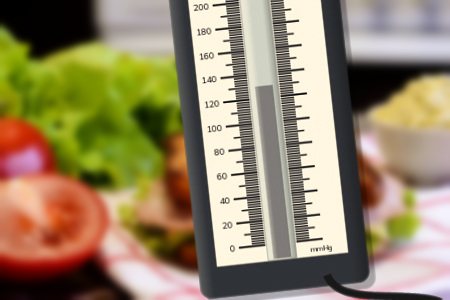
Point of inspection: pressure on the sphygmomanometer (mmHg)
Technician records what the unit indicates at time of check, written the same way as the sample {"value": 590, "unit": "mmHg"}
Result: {"value": 130, "unit": "mmHg"}
